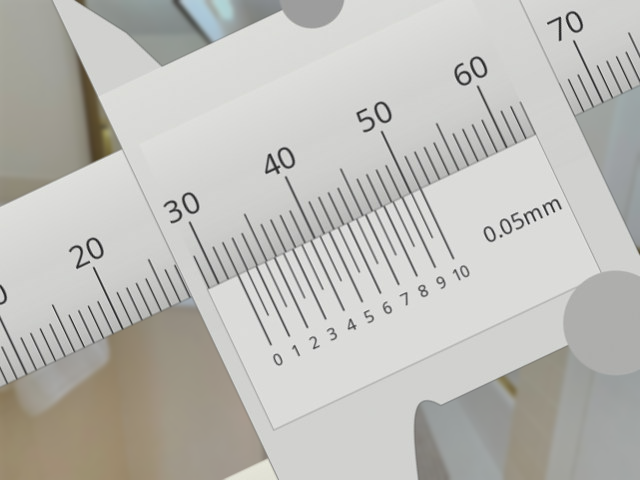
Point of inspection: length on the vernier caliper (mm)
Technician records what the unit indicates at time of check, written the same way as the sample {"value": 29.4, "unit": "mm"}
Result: {"value": 32.0, "unit": "mm"}
